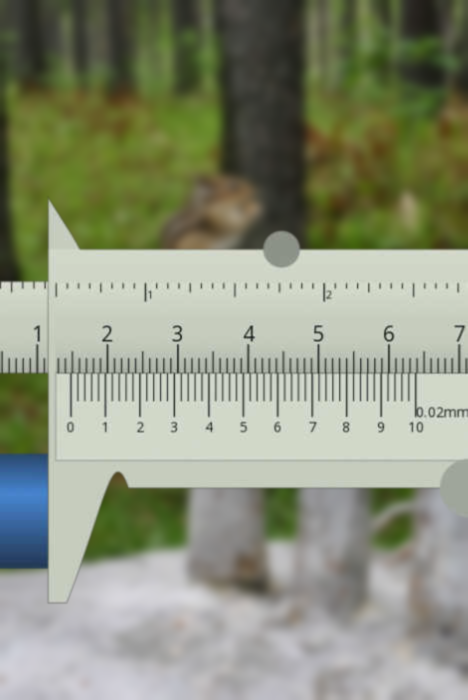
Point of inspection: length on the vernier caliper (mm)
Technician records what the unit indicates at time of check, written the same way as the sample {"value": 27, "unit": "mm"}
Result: {"value": 14.8, "unit": "mm"}
